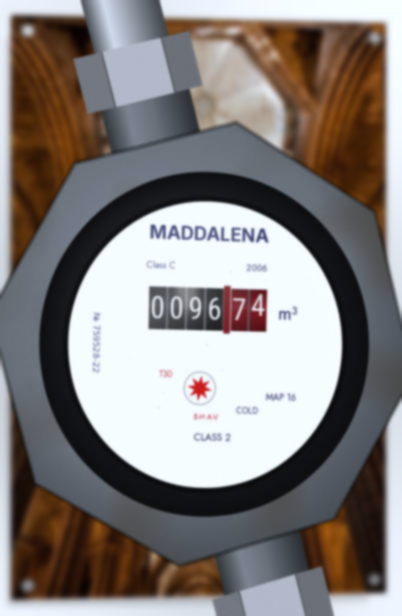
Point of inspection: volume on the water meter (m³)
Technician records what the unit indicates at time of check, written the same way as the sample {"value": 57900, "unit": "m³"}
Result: {"value": 96.74, "unit": "m³"}
